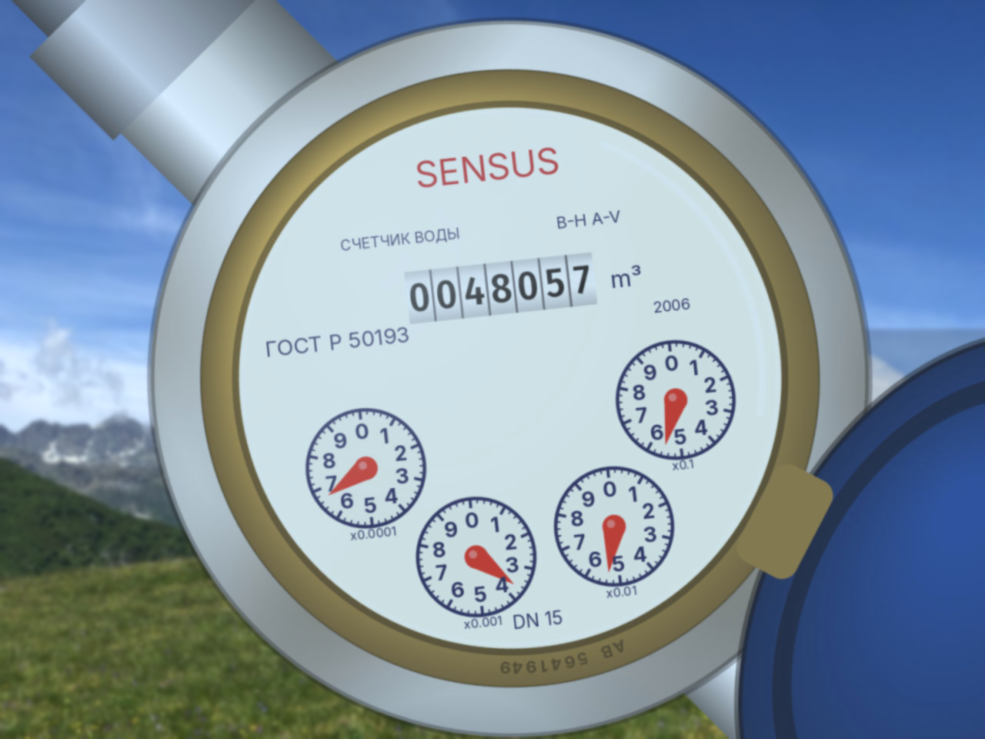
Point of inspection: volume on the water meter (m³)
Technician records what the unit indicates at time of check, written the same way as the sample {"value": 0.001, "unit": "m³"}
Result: {"value": 48057.5536, "unit": "m³"}
